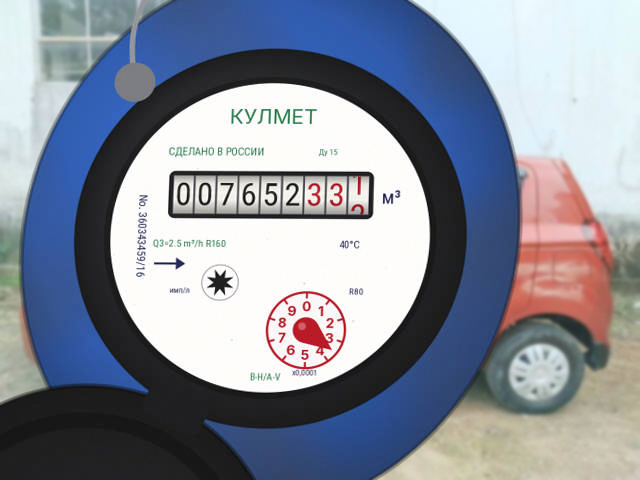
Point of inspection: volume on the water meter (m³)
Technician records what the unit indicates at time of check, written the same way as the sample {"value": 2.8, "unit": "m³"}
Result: {"value": 7652.3313, "unit": "m³"}
